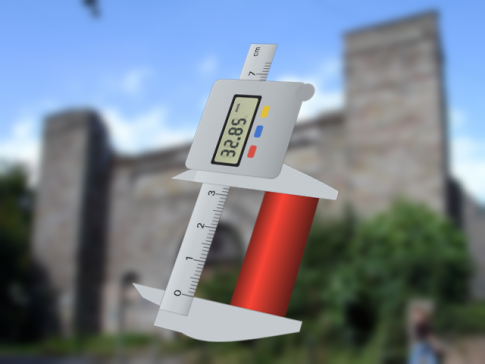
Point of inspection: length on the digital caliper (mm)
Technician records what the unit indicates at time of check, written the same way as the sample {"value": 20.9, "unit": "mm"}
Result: {"value": 32.85, "unit": "mm"}
